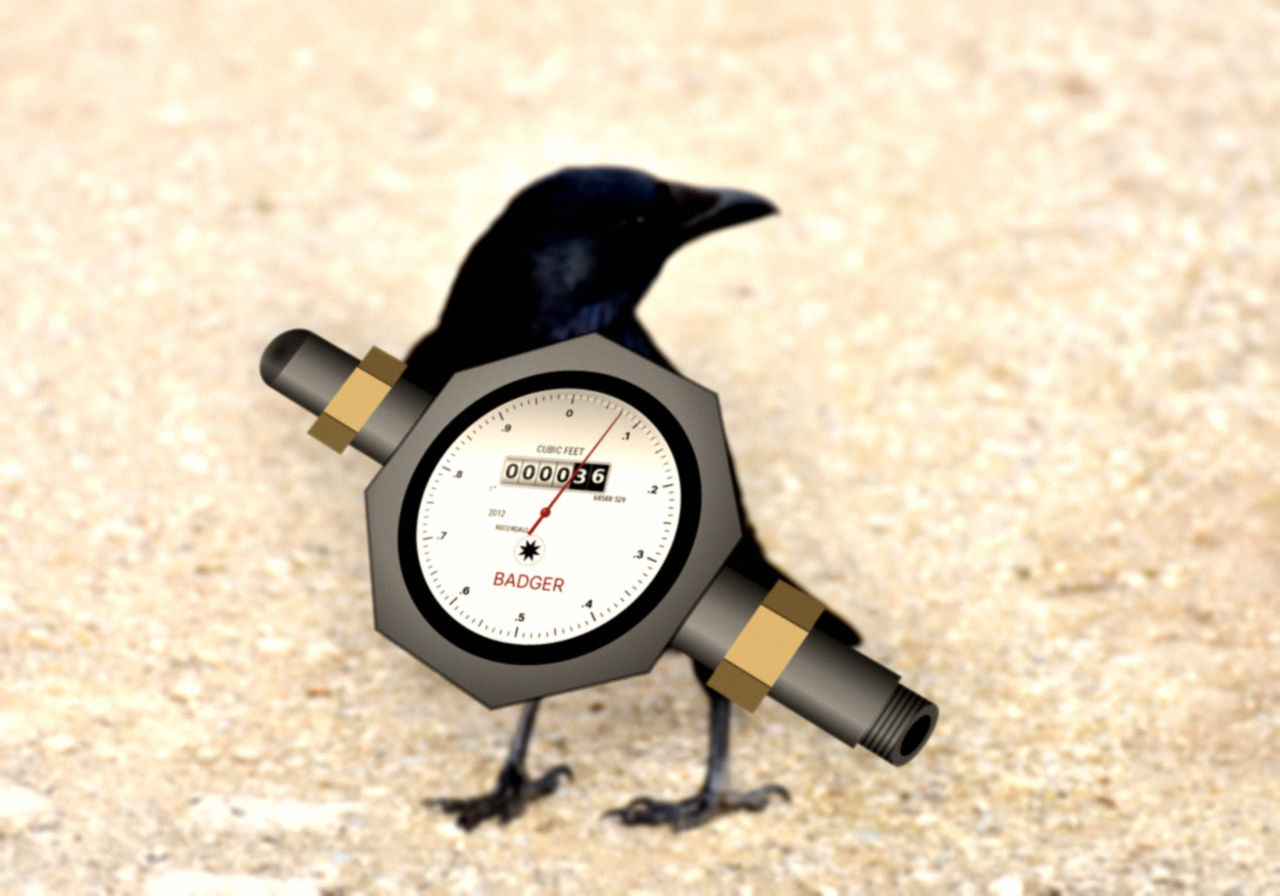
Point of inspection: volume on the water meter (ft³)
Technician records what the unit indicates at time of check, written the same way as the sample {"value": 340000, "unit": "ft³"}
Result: {"value": 36.07, "unit": "ft³"}
